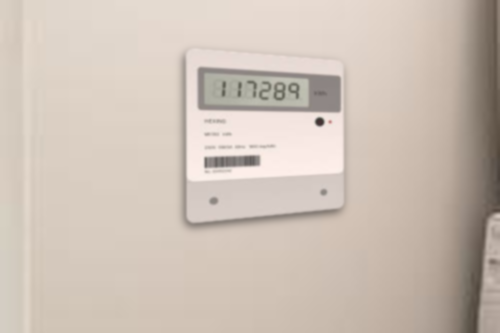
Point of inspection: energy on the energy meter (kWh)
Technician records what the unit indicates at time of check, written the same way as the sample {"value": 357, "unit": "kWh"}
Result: {"value": 117289, "unit": "kWh"}
